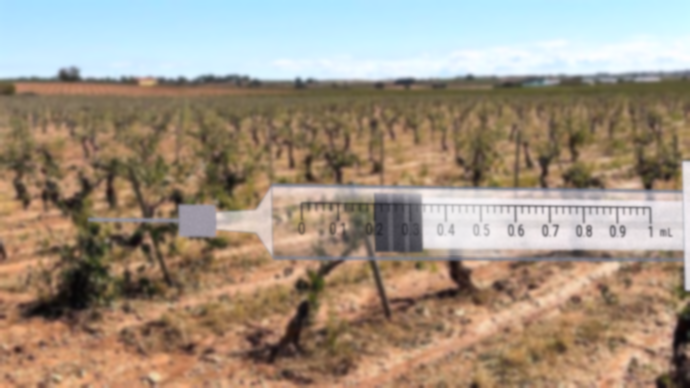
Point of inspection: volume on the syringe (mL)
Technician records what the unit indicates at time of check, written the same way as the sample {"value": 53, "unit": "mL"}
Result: {"value": 0.2, "unit": "mL"}
